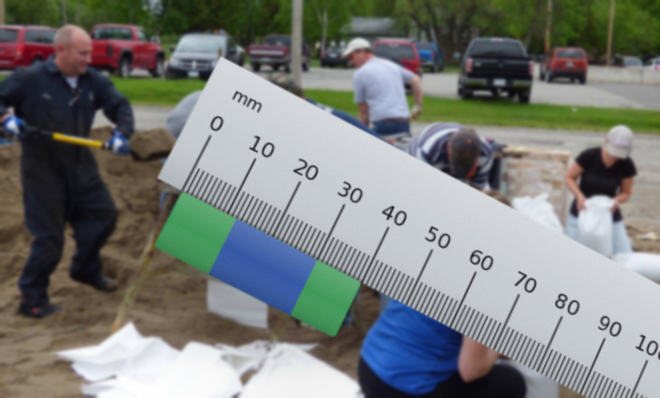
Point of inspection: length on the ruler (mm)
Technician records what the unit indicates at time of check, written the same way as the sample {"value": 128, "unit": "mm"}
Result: {"value": 40, "unit": "mm"}
